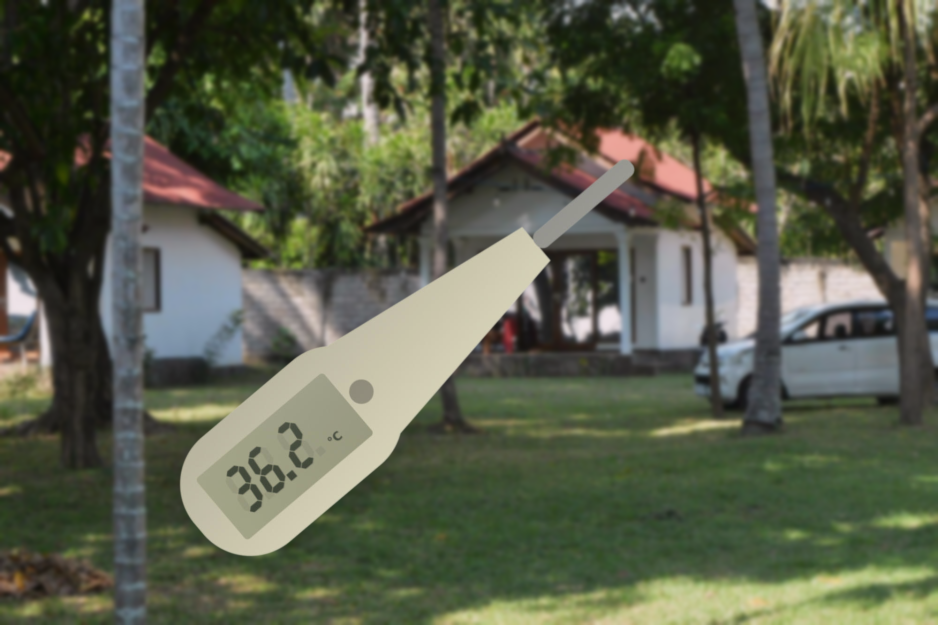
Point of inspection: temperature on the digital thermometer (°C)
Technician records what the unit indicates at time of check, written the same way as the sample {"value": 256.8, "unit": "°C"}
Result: {"value": 36.2, "unit": "°C"}
